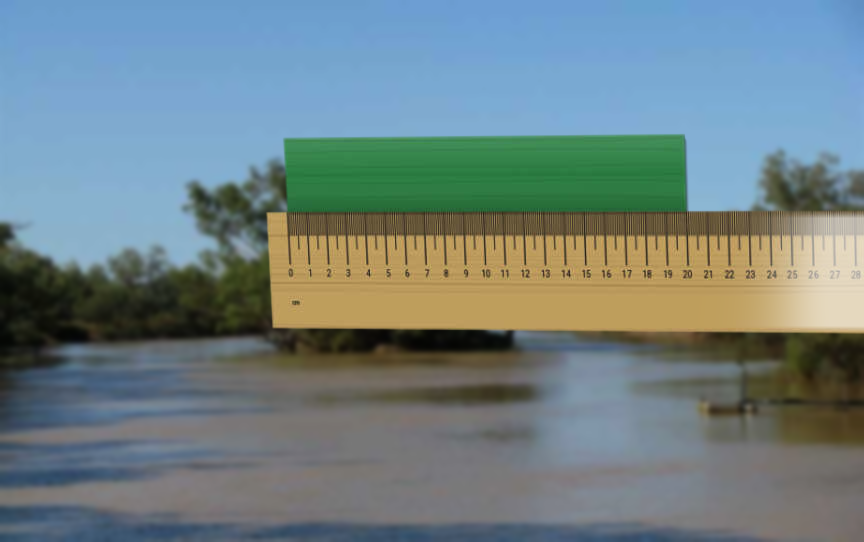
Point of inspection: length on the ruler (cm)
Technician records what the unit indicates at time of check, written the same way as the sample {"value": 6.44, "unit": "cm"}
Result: {"value": 20, "unit": "cm"}
